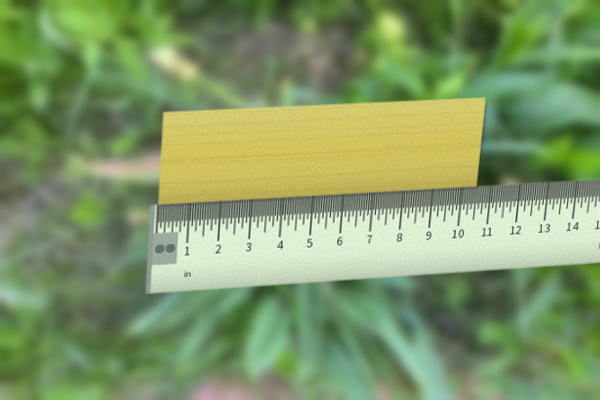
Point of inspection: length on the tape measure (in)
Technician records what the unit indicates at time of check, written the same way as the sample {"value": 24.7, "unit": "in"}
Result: {"value": 10.5, "unit": "in"}
